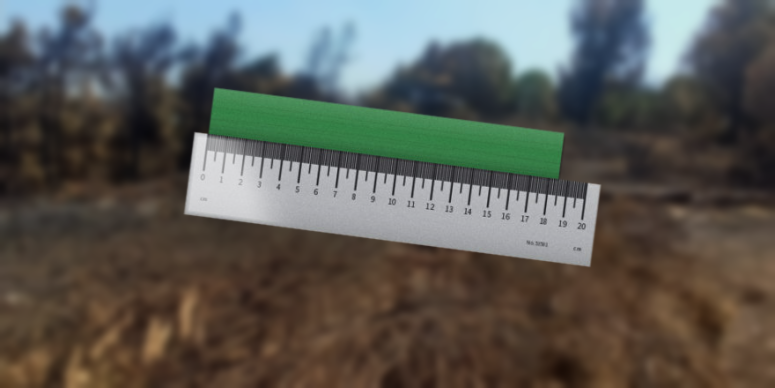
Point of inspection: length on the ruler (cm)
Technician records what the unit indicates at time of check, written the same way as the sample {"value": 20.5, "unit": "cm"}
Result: {"value": 18.5, "unit": "cm"}
